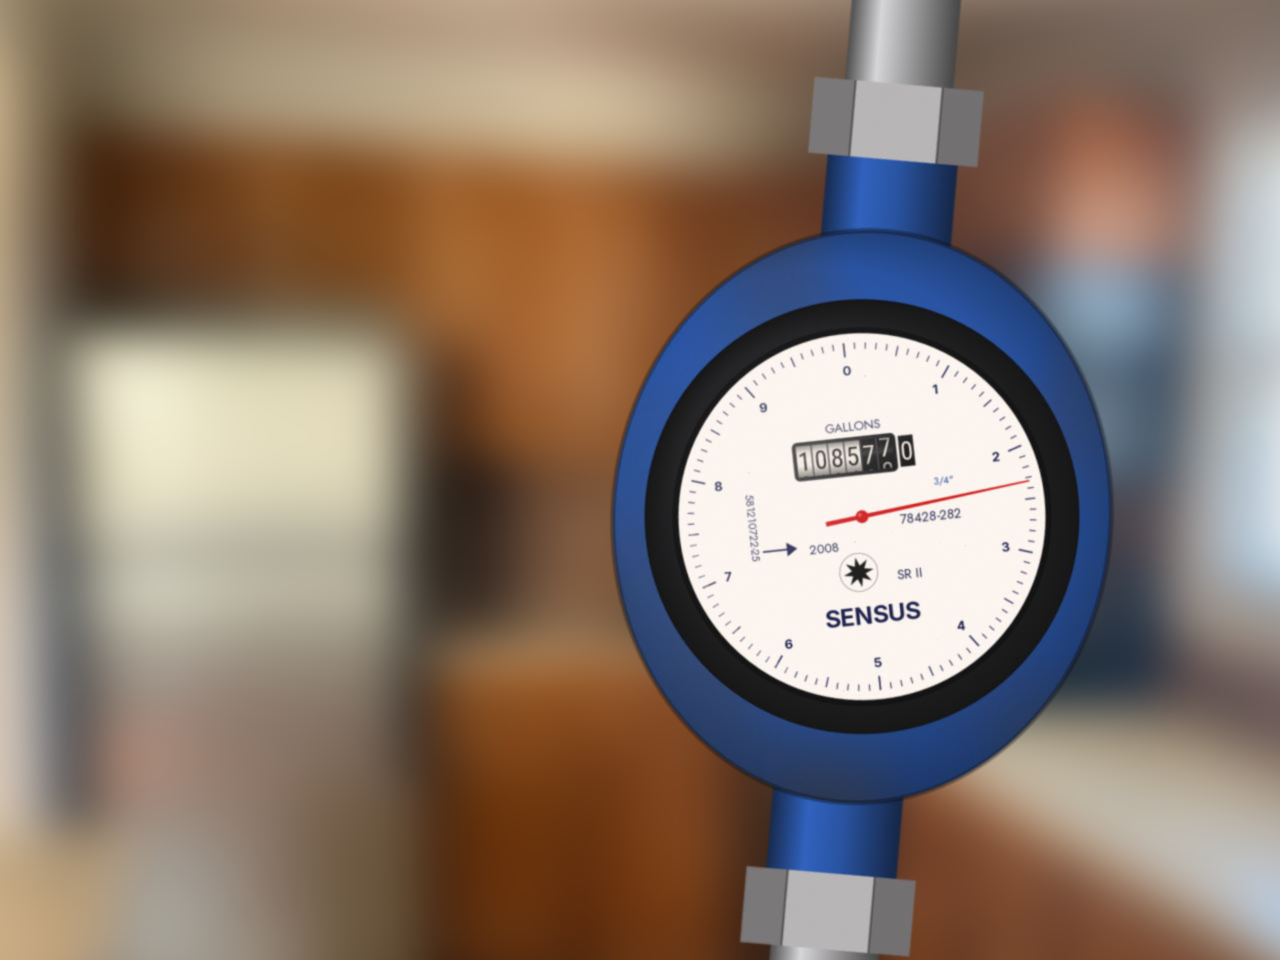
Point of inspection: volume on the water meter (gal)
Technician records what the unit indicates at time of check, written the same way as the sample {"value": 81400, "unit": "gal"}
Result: {"value": 1085772.3, "unit": "gal"}
